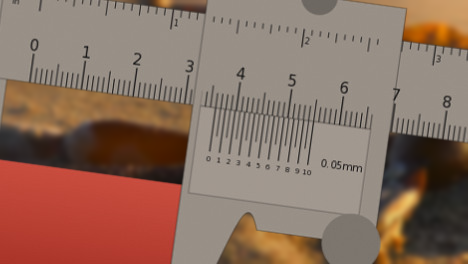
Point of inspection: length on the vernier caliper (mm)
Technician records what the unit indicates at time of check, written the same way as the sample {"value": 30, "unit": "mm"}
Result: {"value": 36.0, "unit": "mm"}
